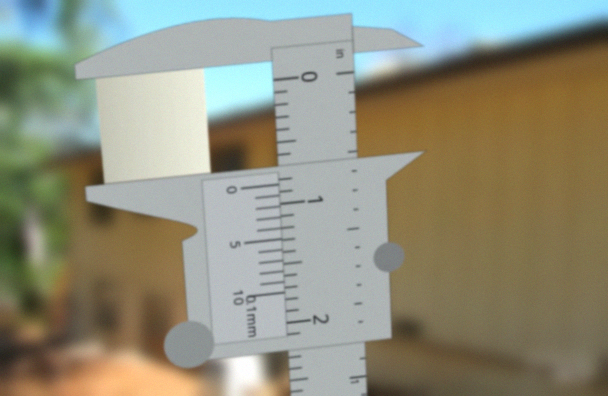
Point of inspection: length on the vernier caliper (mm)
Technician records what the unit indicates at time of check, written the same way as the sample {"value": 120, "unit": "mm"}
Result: {"value": 8.4, "unit": "mm"}
